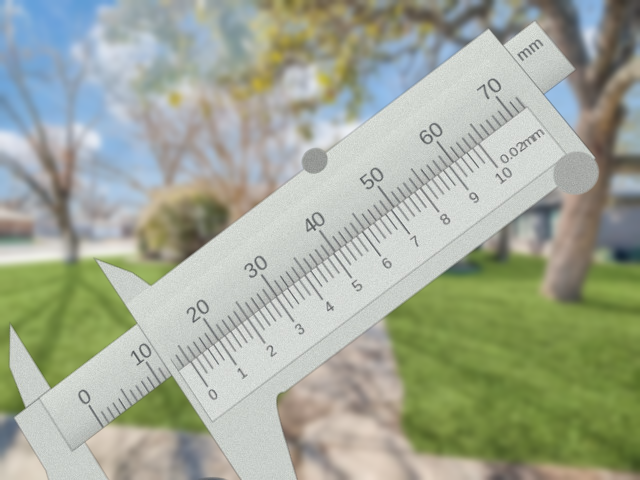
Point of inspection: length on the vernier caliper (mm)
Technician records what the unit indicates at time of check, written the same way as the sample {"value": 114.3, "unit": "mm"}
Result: {"value": 15.2, "unit": "mm"}
